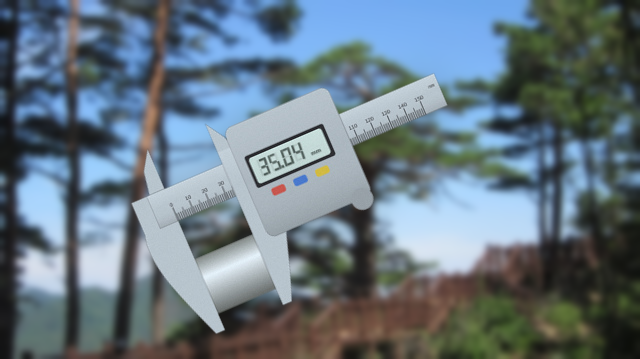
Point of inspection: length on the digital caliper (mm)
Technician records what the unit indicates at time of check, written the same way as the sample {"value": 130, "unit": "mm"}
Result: {"value": 35.04, "unit": "mm"}
